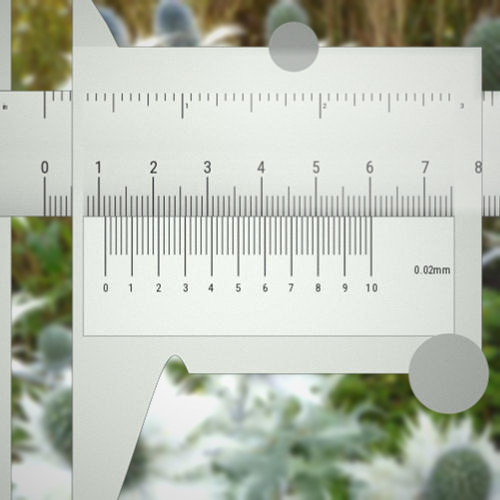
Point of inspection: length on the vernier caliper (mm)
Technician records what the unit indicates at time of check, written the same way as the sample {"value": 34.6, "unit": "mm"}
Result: {"value": 11.2, "unit": "mm"}
